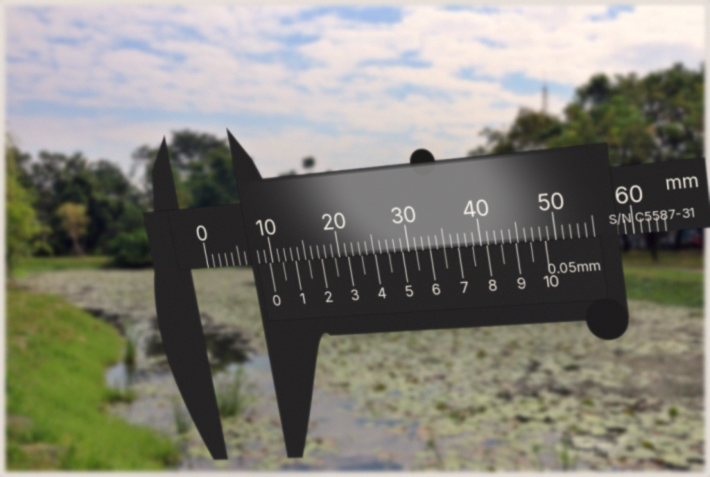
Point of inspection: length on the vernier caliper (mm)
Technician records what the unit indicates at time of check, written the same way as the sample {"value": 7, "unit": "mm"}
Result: {"value": 9.6, "unit": "mm"}
